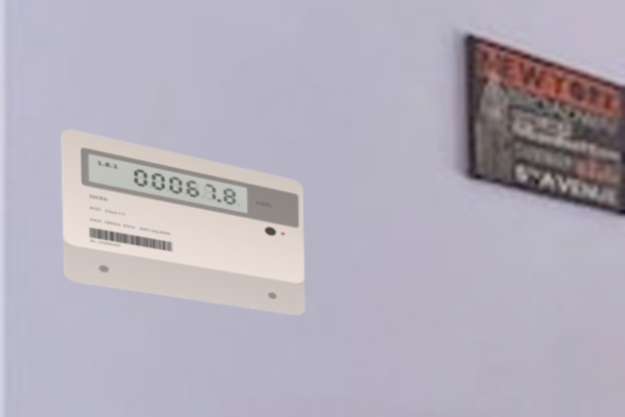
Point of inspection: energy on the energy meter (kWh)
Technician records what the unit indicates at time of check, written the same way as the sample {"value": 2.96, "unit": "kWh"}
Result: {"value": 67.8, "unit": "kWh"}
